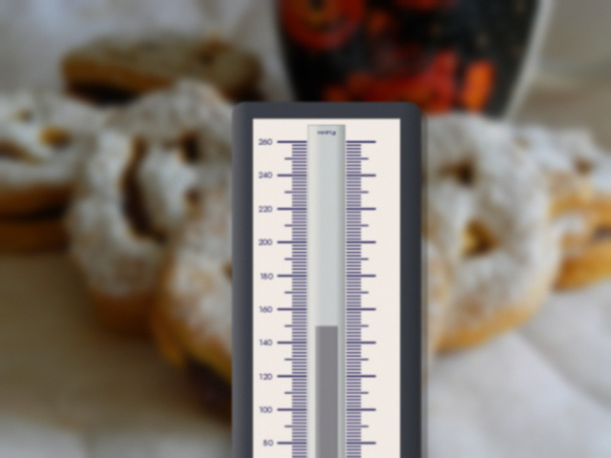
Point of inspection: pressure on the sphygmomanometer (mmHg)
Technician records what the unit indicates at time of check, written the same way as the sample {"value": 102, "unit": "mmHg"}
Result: {"value": 150, "unit": "mmHg"}
